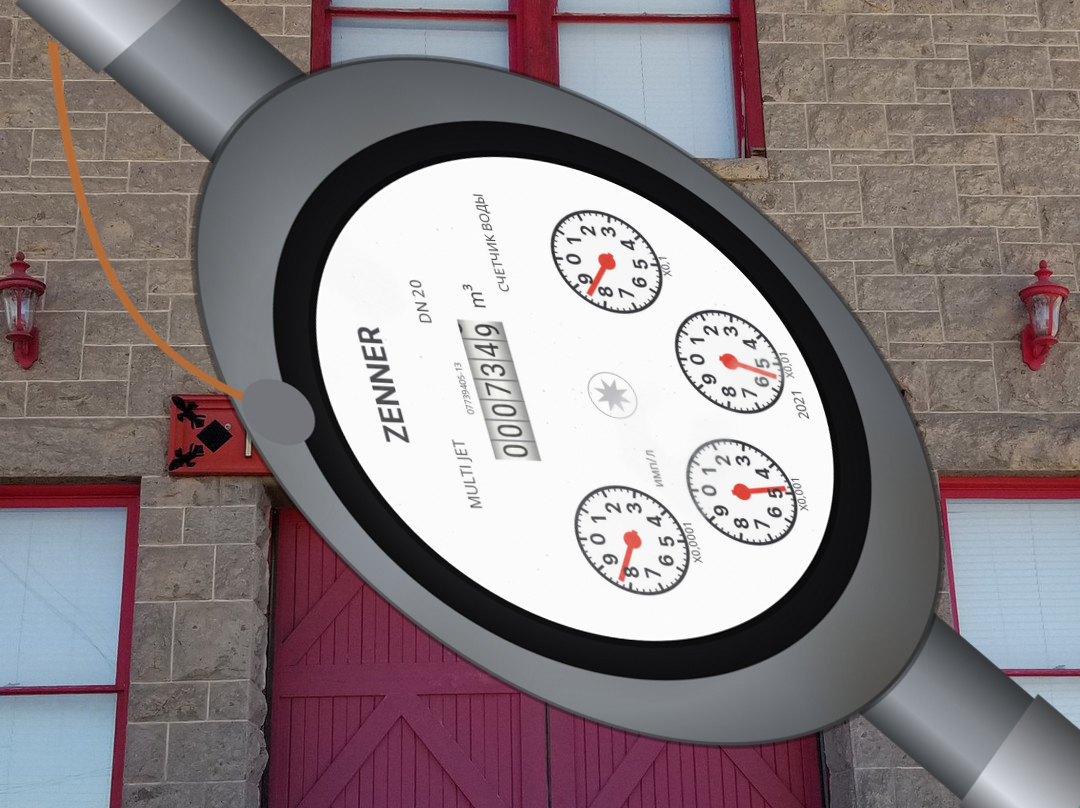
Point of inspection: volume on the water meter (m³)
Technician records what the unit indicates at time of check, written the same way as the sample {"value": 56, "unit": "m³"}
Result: {"value": 7348.8548, "unit": "m³"}
